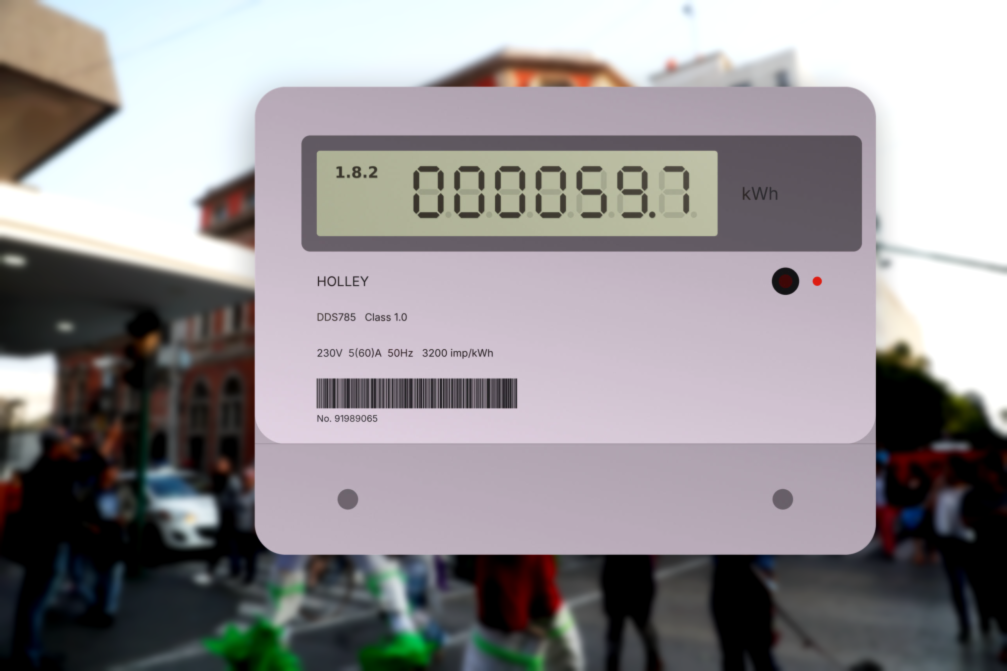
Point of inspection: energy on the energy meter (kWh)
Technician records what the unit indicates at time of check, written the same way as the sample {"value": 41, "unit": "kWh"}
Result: {"value": 59.7, "unit": "kWh"}
